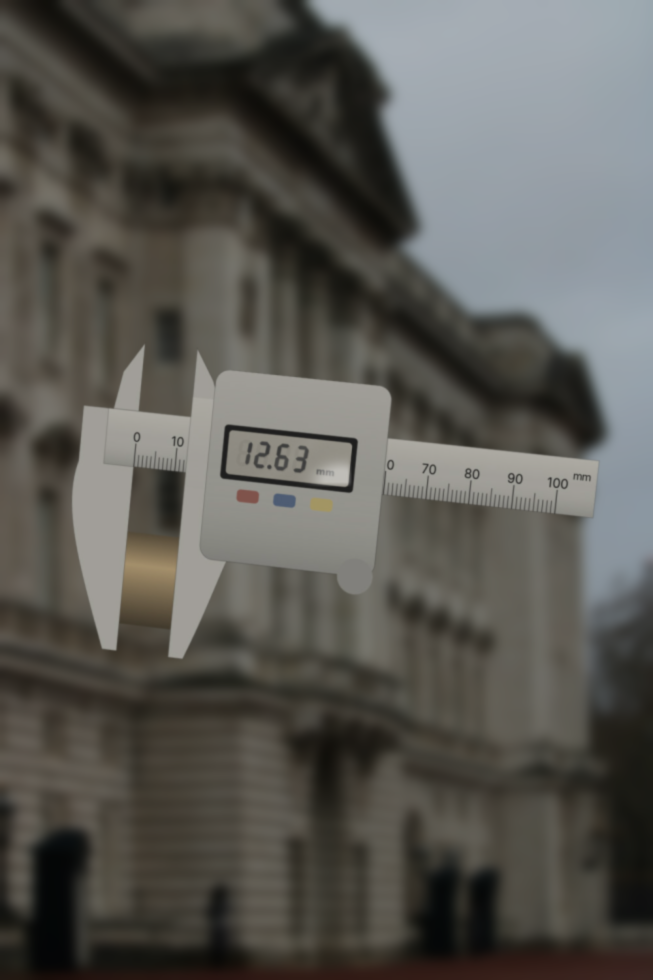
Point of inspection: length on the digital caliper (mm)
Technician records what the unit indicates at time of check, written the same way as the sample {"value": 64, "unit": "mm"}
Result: {"value": 12.63, "unit": "mm"}
